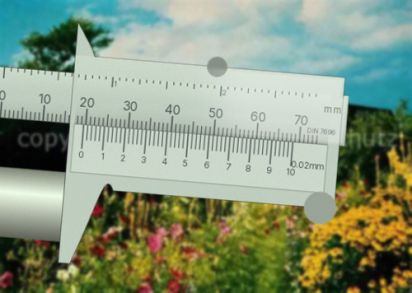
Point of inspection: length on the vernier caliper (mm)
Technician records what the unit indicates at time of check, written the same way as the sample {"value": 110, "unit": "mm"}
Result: {"value": 19.5, "unit": "mm"}
